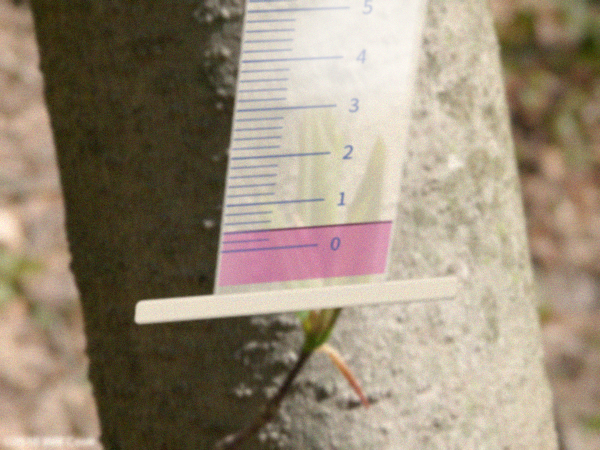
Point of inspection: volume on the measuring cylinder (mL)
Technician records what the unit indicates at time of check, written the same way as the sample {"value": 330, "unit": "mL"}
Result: {"value": 0.4, "unit": "mL"}
